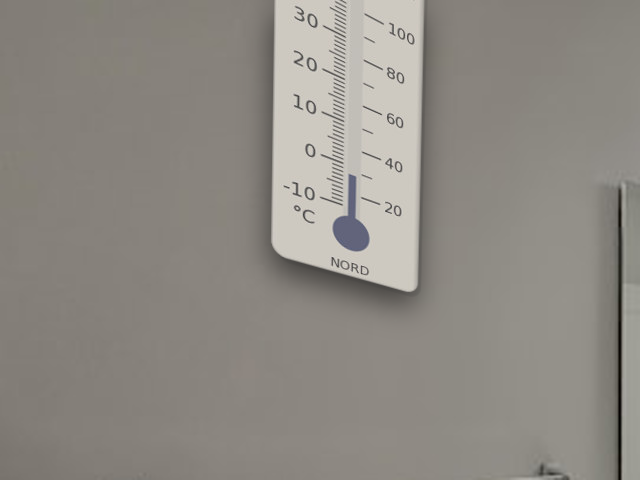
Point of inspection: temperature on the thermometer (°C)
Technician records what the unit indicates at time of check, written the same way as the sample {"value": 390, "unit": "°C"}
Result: {"value": -2, "unit": "°C"}
